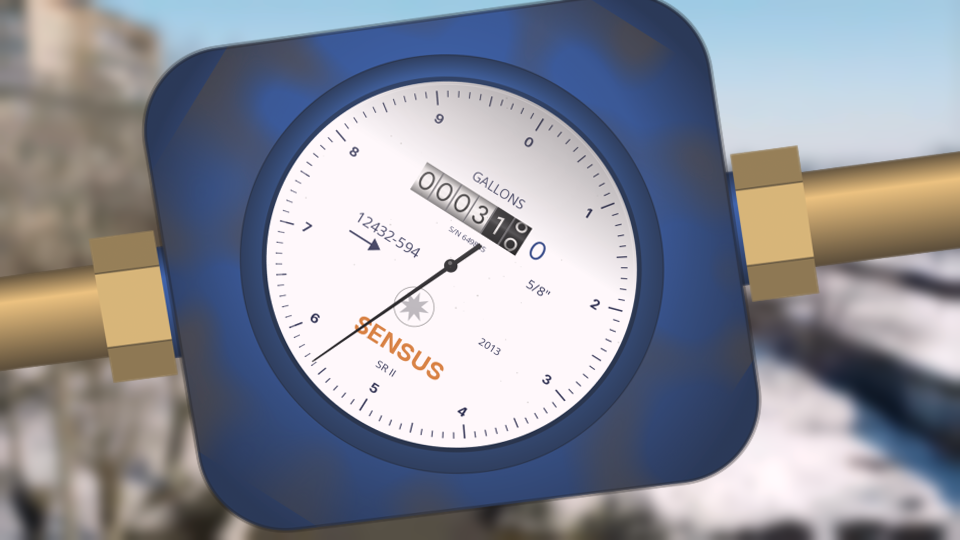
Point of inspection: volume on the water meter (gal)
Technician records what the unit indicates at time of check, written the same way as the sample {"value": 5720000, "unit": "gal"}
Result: {"value": 3185.6, "unit": "gal"}
